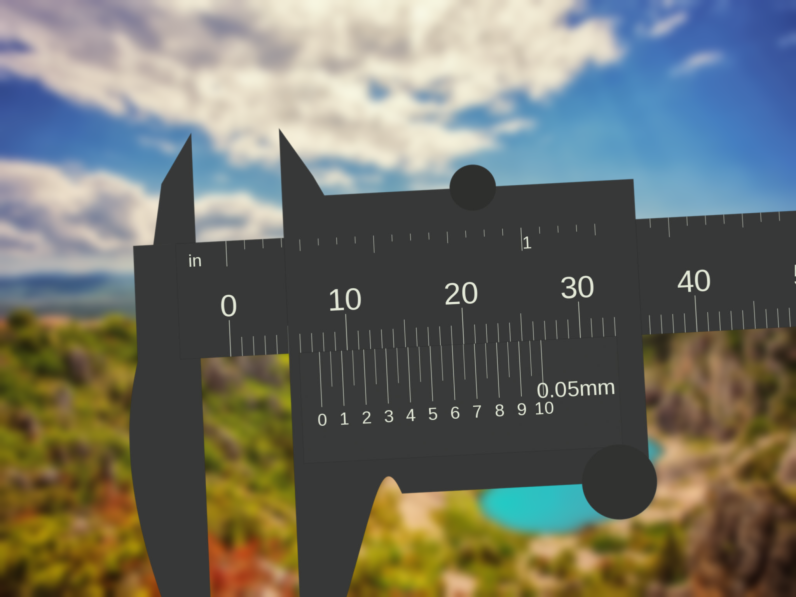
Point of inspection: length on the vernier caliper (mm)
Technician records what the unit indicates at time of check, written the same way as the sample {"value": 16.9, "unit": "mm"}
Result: {"value": 7.6, "unit": "mm"}
